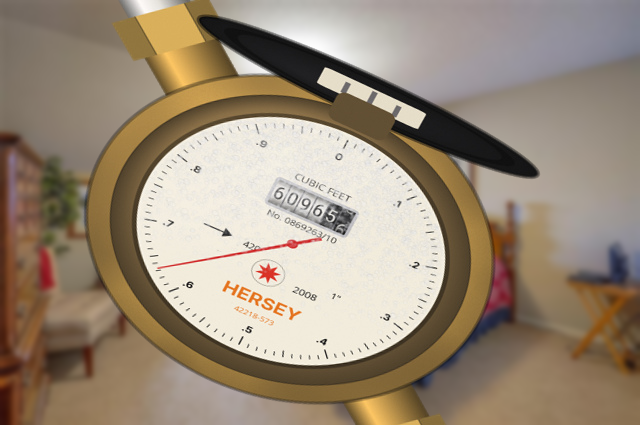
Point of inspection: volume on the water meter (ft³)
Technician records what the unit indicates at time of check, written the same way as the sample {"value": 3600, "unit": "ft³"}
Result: {"value": 609655.63, "unit": "ft³"}
